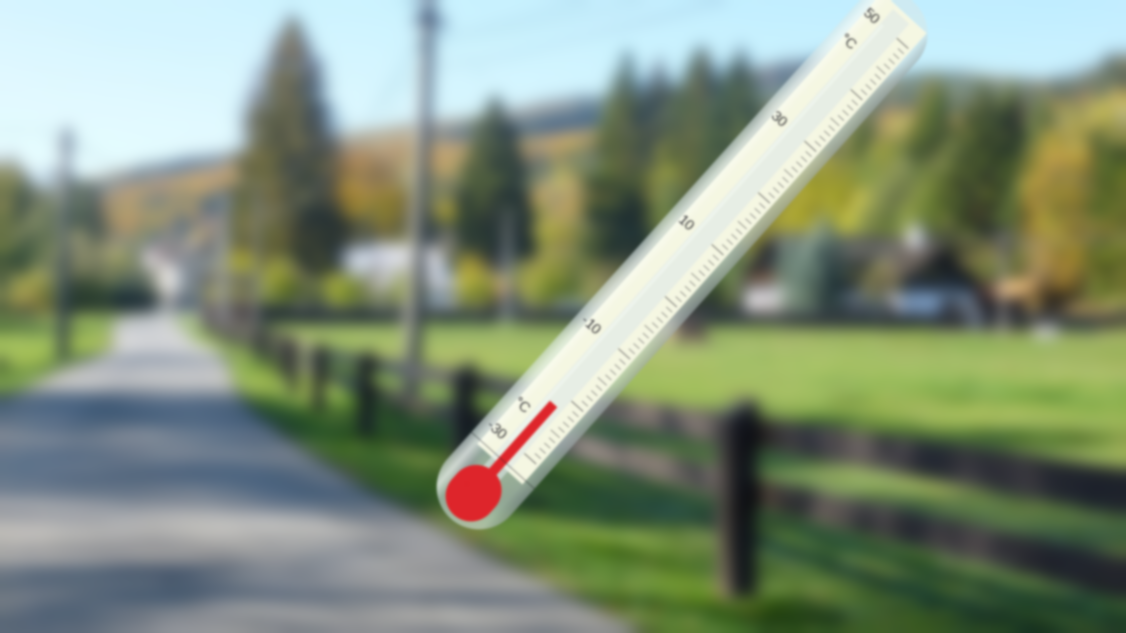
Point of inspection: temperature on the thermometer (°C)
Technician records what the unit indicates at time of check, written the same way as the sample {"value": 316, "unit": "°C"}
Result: {"value": -22, "unit": "°C"}
